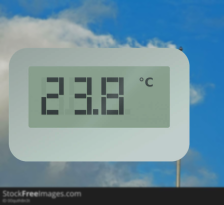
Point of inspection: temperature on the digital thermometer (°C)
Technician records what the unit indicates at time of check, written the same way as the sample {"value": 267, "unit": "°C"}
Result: {"value": 23.8, "unit": "°C"}
